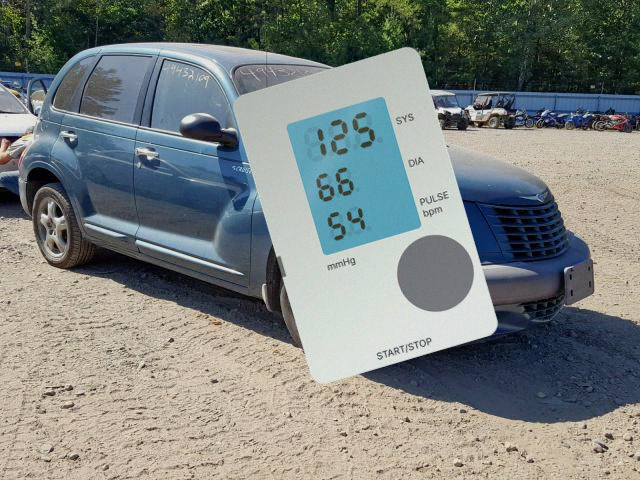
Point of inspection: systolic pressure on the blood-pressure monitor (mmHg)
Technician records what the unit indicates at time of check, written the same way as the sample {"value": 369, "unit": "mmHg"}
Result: {"value": 125, "unit": "mmHg"}
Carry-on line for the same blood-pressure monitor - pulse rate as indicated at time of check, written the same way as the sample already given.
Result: {"value": 54, "unit": "bpm"}
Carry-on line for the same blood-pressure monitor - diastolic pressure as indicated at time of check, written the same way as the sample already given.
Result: {"value": 66, "unit": "mmHg"}
